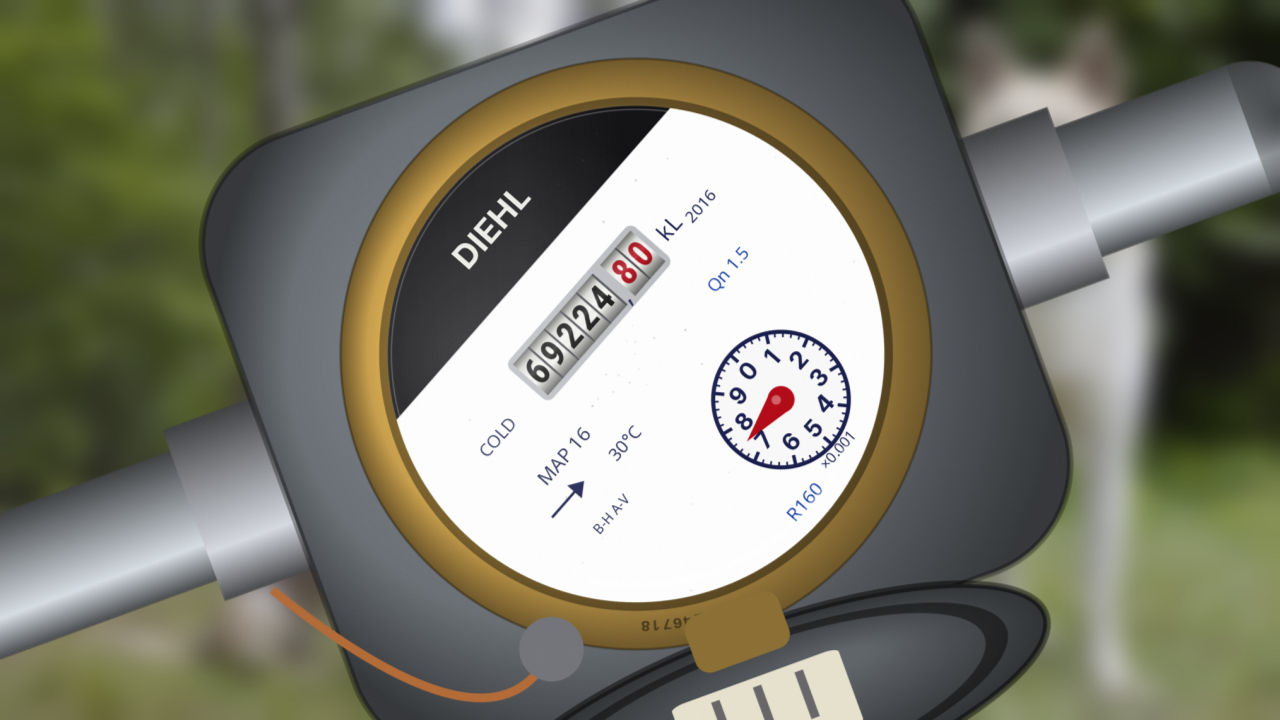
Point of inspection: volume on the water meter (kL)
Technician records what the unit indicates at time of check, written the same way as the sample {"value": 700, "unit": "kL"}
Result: {"value": 69224.807, "unit": "kL"}
